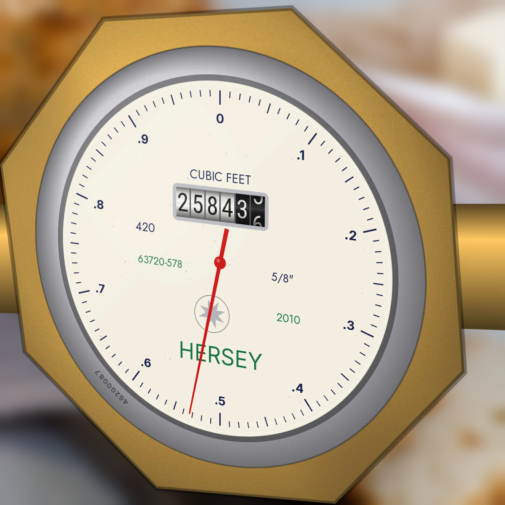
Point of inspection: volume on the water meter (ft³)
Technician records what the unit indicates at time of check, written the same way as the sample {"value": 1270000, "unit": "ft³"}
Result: {"value": 258435.53, "unit": "ft³"}
